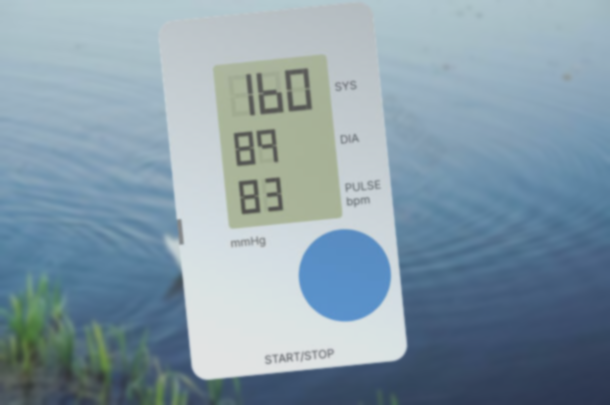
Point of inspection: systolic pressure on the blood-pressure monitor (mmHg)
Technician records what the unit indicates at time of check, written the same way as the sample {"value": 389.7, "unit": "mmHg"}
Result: {"value": 160, "unit": "mmHg"}
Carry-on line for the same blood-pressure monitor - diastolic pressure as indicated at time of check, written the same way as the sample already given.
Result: {"value": 89, "unit": "mmHg"}
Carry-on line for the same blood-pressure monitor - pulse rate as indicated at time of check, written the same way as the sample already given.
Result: {"value": 83, "unit": "bpm"}
